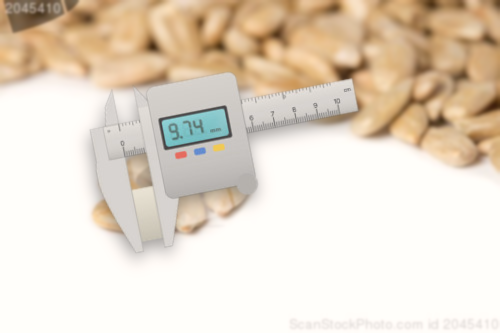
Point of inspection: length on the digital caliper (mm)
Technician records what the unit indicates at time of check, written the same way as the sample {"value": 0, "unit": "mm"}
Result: {"value": 9.74, "unit": "mm"}
